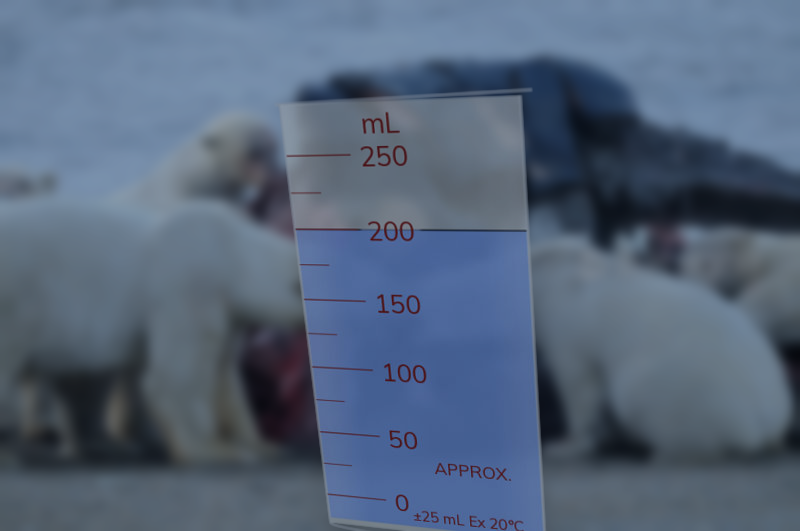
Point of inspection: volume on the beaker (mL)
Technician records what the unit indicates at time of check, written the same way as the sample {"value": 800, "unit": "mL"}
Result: {"value": 200, "unit": "mL"}
